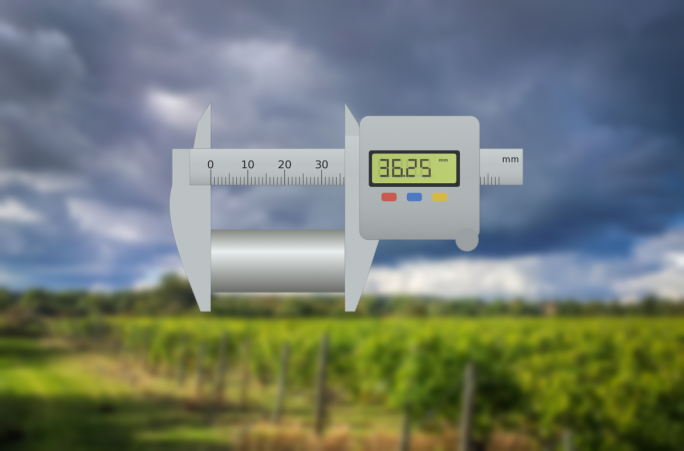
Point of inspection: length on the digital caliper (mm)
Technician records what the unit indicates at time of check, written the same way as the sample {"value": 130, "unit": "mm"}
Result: {"value": 36.25, "unit": "mm"}
